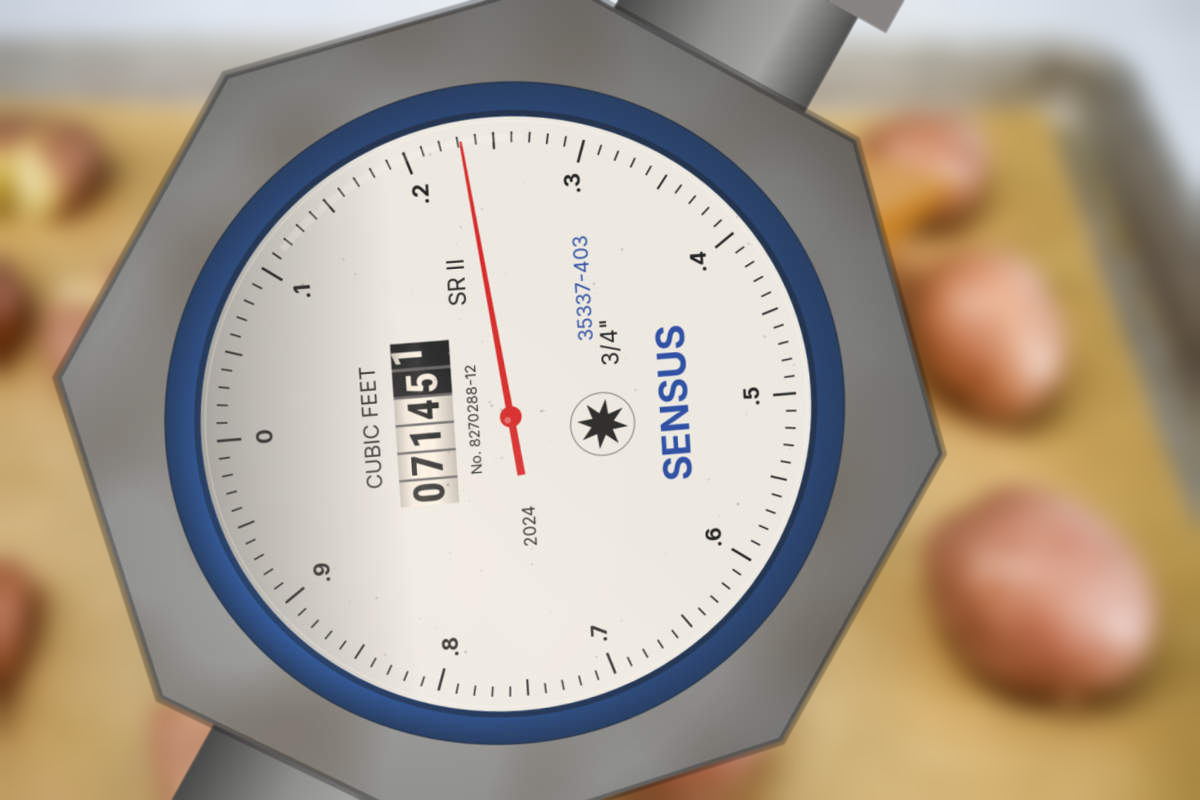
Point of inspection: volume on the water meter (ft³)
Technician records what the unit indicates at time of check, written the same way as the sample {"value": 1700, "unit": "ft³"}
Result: {"value": 71451.23, "unit": "ft³"}
